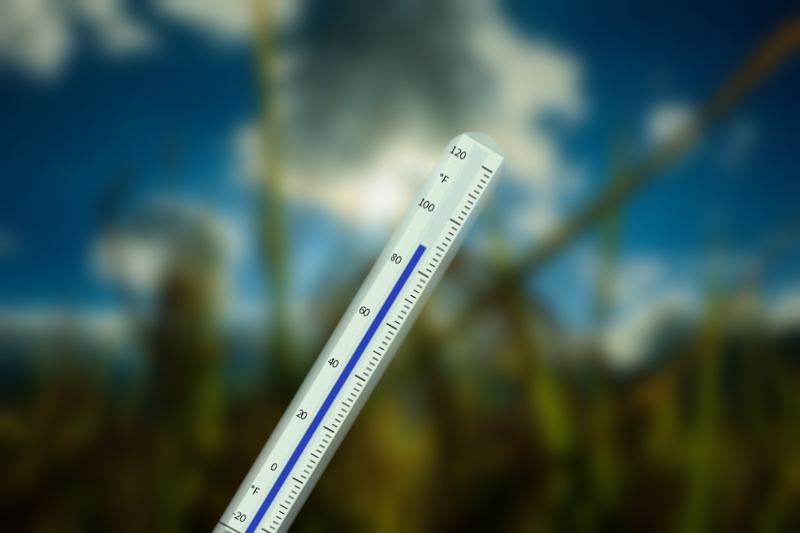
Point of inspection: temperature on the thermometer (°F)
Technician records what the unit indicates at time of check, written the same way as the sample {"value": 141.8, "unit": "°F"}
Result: {"value": 88, "unit": "°F"}
